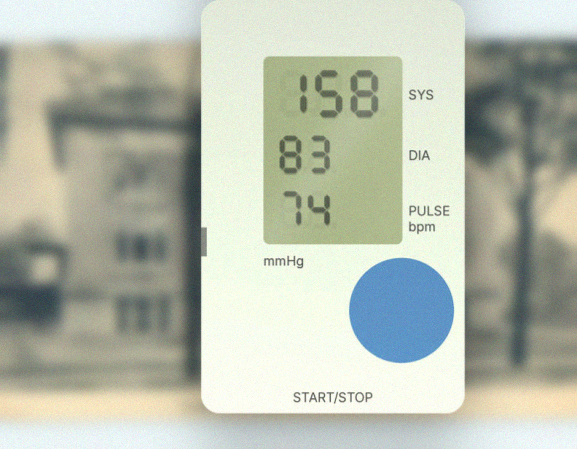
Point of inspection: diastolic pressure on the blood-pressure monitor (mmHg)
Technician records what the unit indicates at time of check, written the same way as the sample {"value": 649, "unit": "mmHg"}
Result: {"value": 83, "unit": "mmHg"}
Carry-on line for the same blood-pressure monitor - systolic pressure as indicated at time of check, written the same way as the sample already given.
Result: {"value": 158, "unit": "mmHg"}
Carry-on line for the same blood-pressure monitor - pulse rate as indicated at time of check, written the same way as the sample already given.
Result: {"value": 74, "unit": "bpm"}
